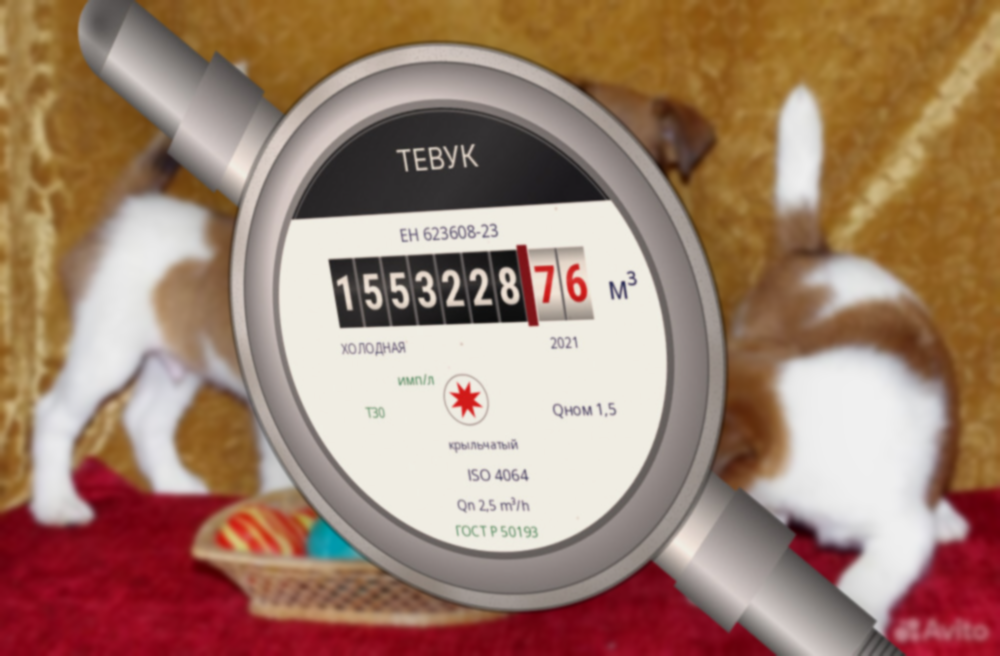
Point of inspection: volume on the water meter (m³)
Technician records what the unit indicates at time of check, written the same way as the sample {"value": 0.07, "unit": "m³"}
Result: {"value": 1553228.76, "unit": "m³"}
